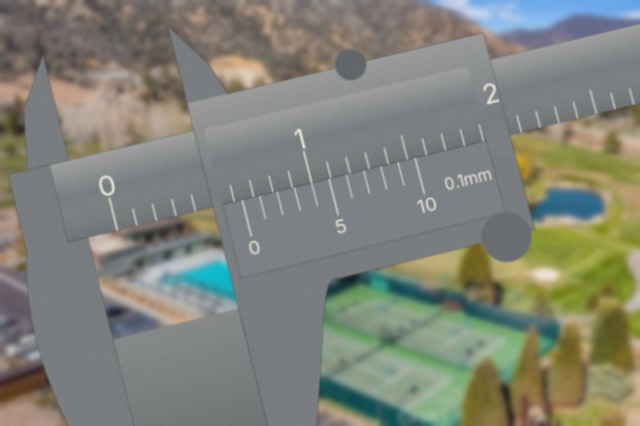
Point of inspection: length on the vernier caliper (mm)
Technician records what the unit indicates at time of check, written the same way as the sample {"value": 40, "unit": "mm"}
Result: {"value": 6.4, "unit": "mm"}
